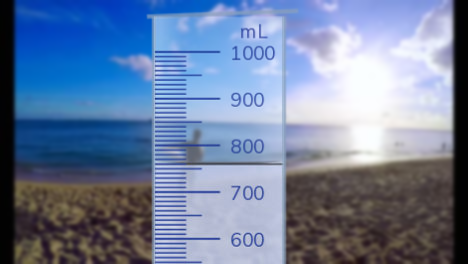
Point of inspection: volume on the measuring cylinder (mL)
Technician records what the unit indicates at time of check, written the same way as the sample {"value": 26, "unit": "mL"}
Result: {"value": 760, "unit": "mL"}
